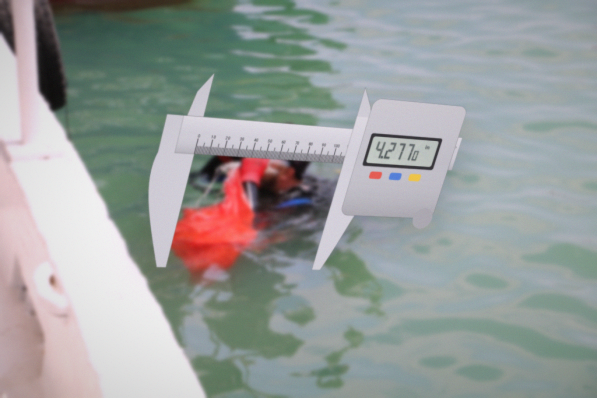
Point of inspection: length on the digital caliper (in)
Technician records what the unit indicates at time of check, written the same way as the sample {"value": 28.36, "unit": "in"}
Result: {"value": 4.2770, "unit": "in"}
